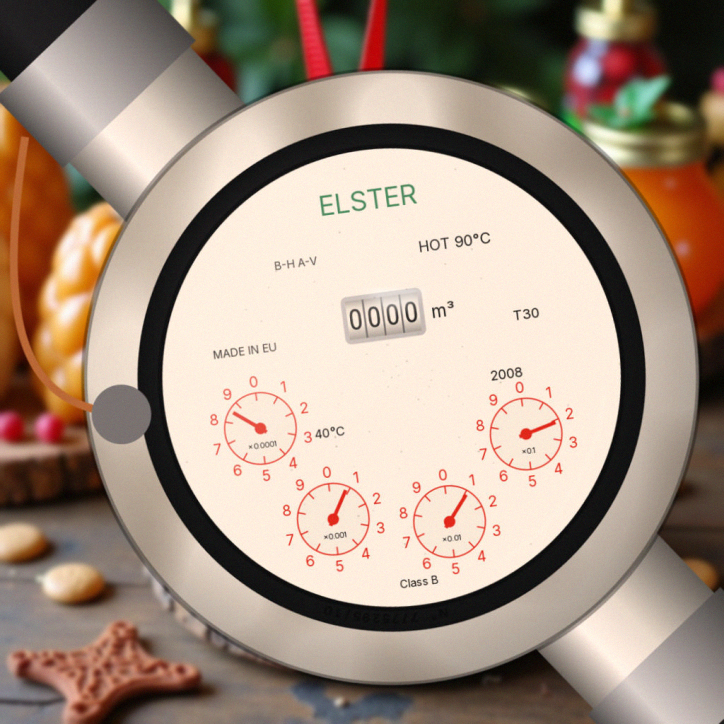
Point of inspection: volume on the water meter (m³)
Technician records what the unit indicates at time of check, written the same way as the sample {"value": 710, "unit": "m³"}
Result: {"value": 0.2108, "unit": "m³"}
